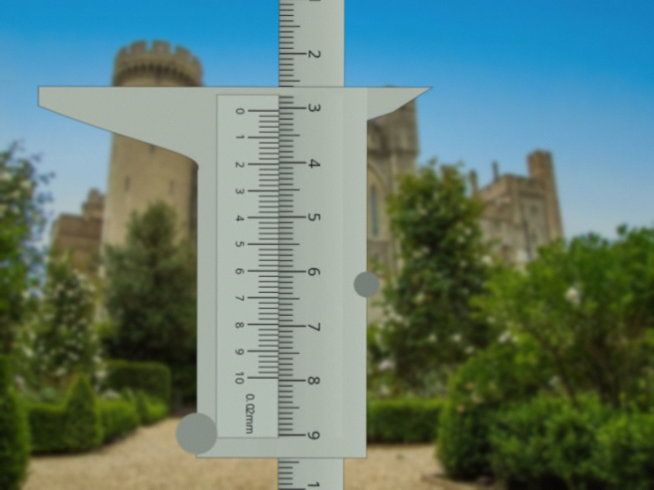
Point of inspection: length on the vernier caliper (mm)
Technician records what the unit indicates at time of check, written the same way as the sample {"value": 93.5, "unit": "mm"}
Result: {"value": 30.5, "unit": "mm"}
